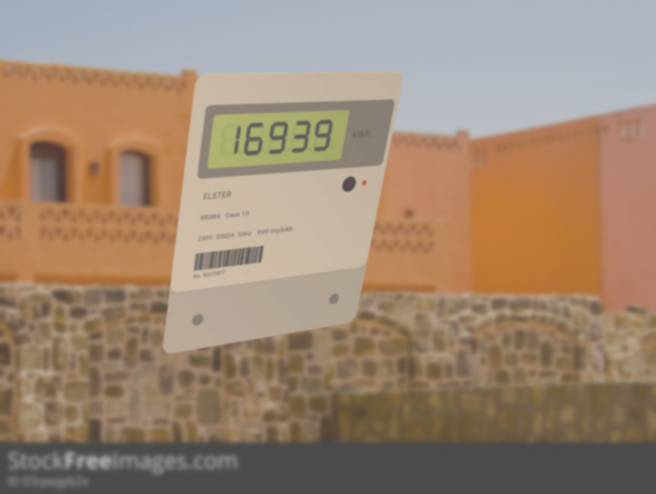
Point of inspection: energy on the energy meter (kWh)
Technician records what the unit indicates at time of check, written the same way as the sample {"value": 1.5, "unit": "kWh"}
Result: {"value": 16939, "unit": "kWh"}
